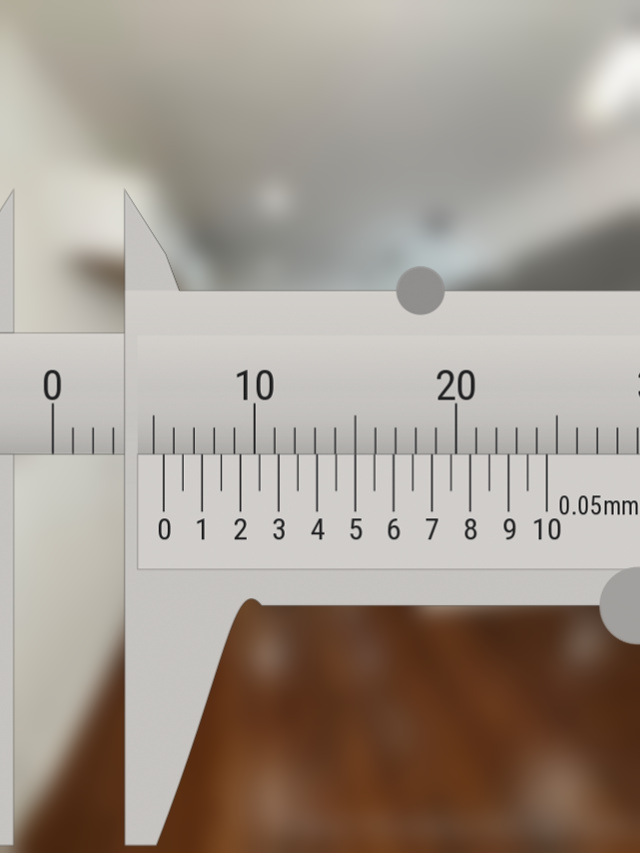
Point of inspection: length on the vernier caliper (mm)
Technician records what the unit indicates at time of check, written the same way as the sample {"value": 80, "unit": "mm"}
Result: {"value": 5.5, "unit": "mm"}
